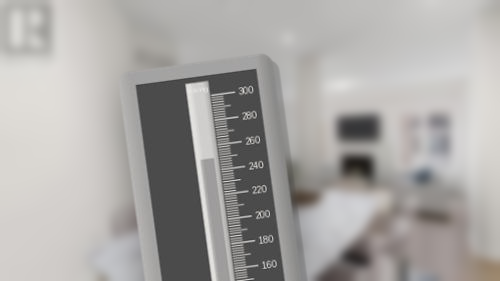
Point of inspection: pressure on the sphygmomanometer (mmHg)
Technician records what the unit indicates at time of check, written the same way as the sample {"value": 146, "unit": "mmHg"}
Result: {"value": 250, "unit": "mmHg"}
